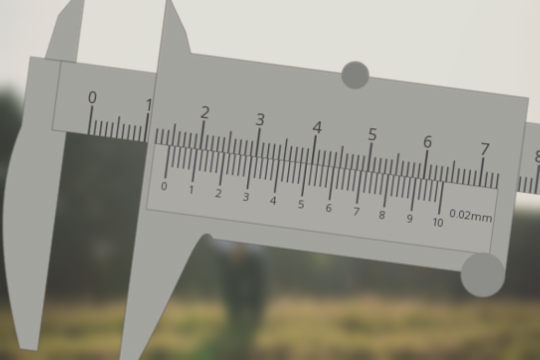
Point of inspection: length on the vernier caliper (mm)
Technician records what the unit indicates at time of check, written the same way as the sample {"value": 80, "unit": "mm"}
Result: {"value": 14.5, "unit": "mm"}
